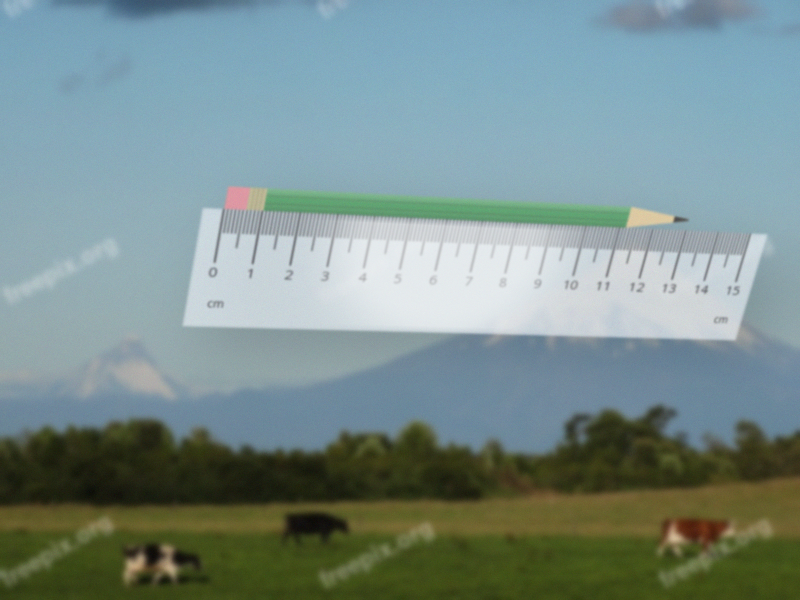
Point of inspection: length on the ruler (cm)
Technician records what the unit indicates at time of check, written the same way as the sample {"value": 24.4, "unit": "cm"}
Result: {"value": 13, "unit": "cm"}
